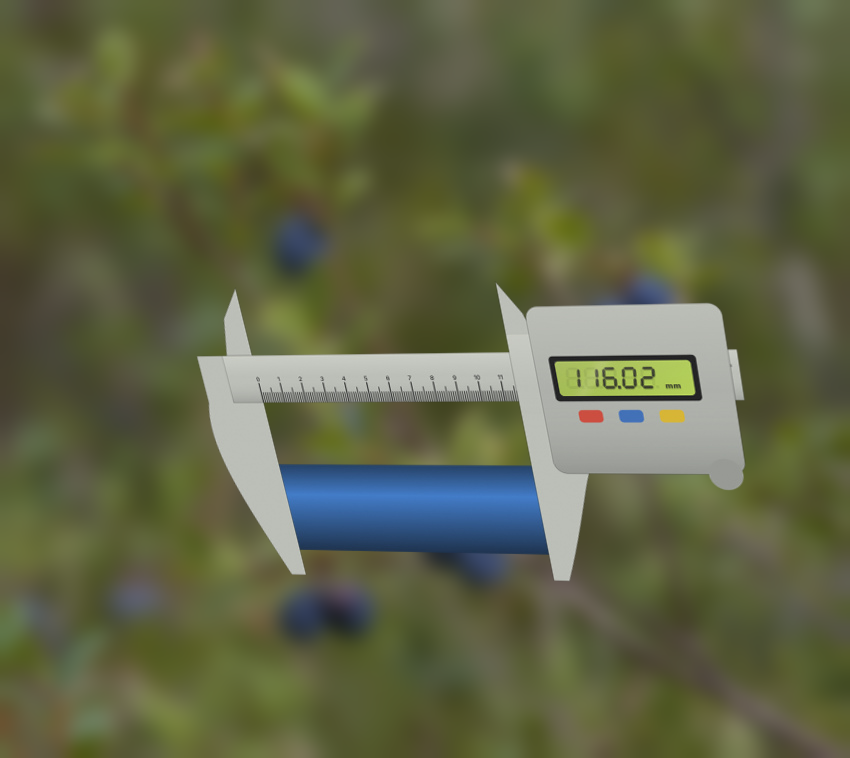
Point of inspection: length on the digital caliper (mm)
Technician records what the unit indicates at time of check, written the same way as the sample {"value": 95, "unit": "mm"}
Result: {"value": 116.02, "unit": "mm"}
